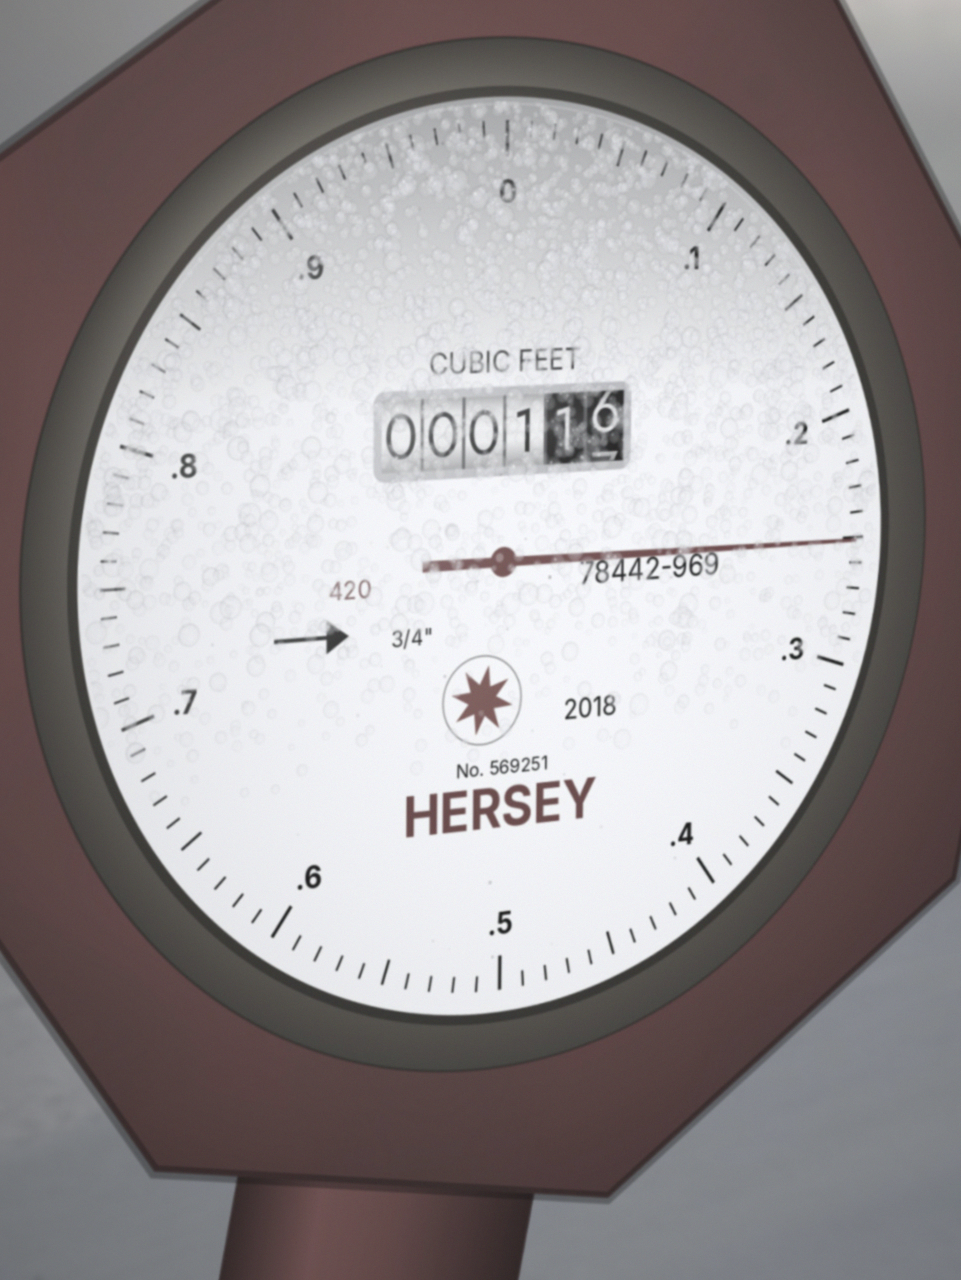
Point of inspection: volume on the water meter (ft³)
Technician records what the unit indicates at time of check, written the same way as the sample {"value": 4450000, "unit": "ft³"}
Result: {"value": 116.25, "unit": "ft³"}
